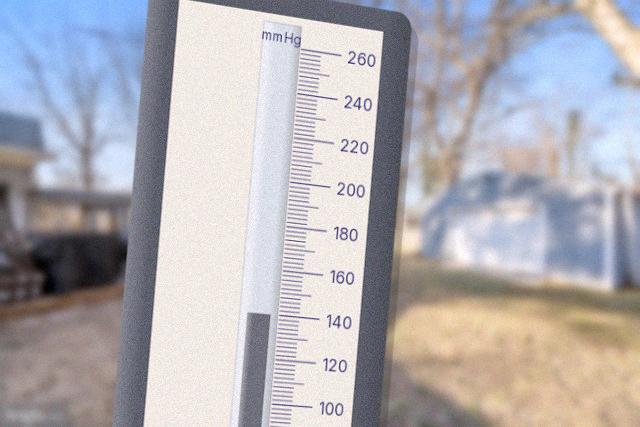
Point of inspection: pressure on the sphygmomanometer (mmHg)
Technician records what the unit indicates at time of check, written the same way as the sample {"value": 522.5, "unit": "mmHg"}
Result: {"value": 140, "unit": "mmHg"}
